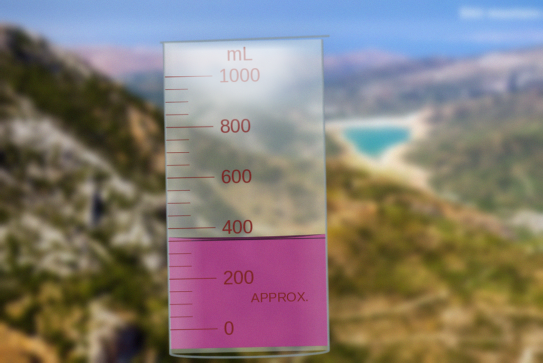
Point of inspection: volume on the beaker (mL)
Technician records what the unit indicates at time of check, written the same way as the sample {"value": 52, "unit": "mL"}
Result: {"value": 350, "unit": "mL"}
